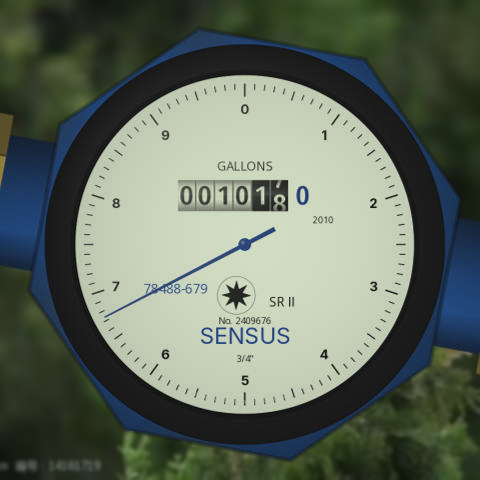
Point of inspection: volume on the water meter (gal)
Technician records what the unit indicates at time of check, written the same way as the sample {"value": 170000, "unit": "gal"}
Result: {"value": 10176.7, "unit": "gal"}
